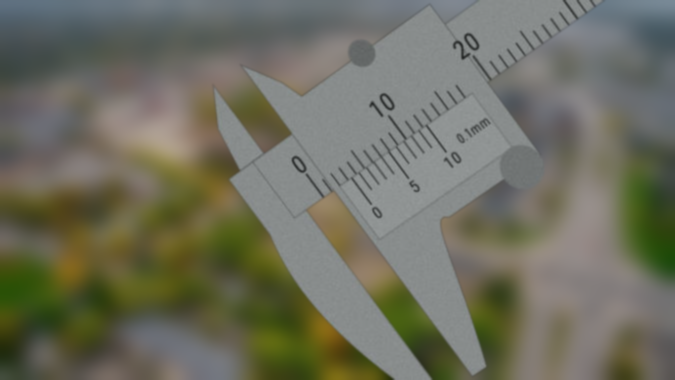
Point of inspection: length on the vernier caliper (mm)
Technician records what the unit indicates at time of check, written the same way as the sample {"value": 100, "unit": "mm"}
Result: {"value": 3.4, "unit": "mm"}
